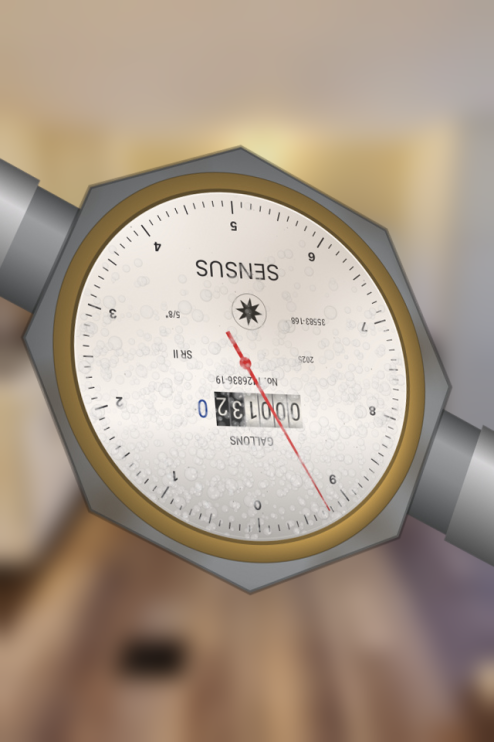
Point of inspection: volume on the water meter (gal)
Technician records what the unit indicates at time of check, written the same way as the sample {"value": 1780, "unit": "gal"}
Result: {"value": 1319.2, "unit": "gal"}
